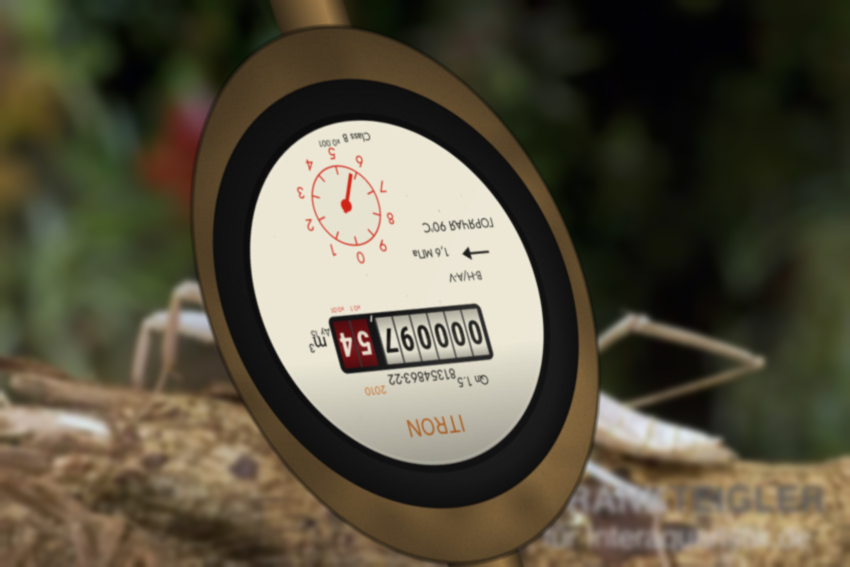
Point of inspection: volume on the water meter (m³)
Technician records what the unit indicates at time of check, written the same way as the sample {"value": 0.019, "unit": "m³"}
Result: {"value": 97.545, "unit": "m³"}
